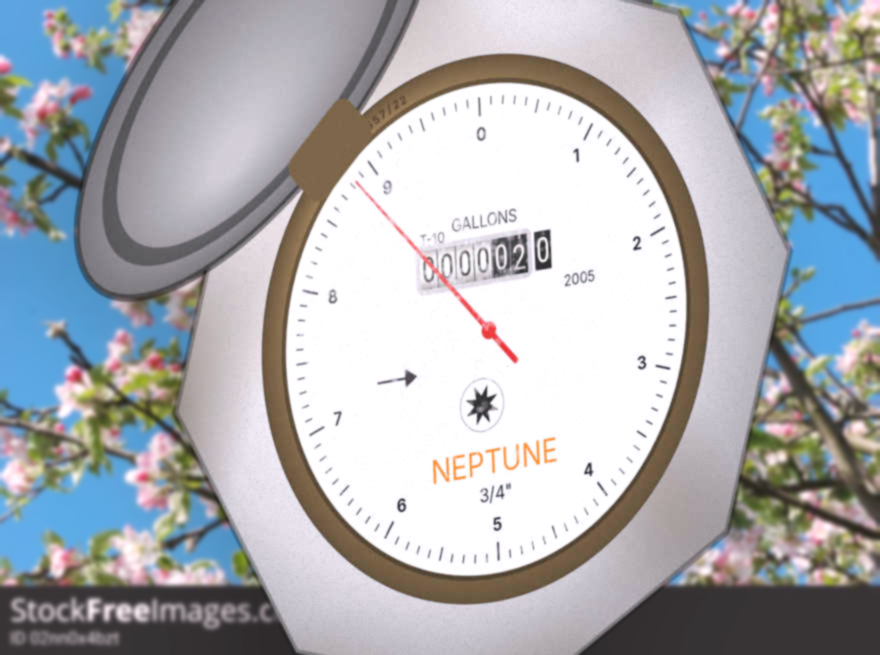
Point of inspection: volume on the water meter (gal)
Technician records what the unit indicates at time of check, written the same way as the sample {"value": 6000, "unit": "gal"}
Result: {"value": 18.8, "unit": "gal"}
